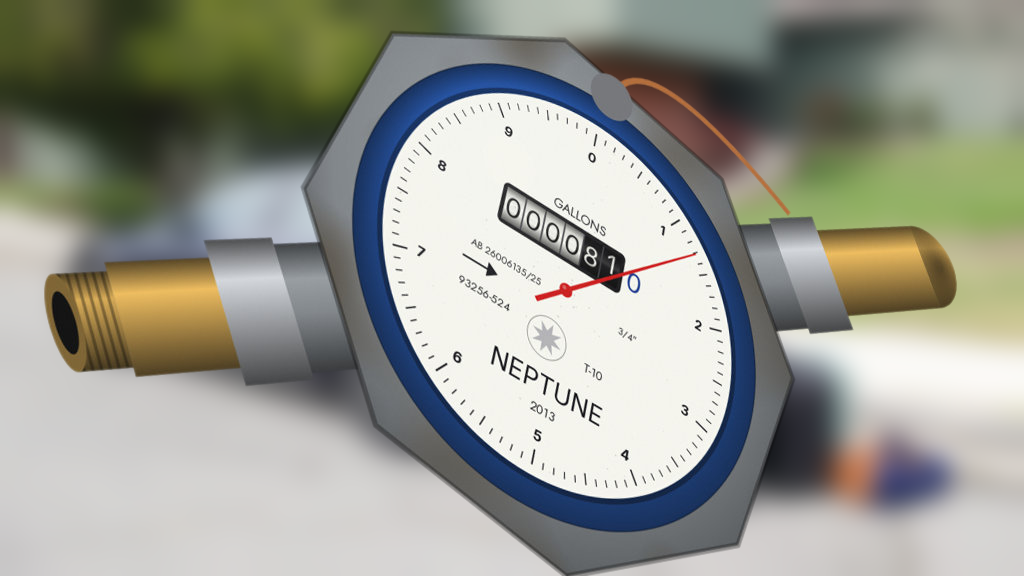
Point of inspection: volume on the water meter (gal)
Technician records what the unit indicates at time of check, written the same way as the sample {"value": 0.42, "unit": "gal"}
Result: {"value": 811.3, "unit": "gal"}
